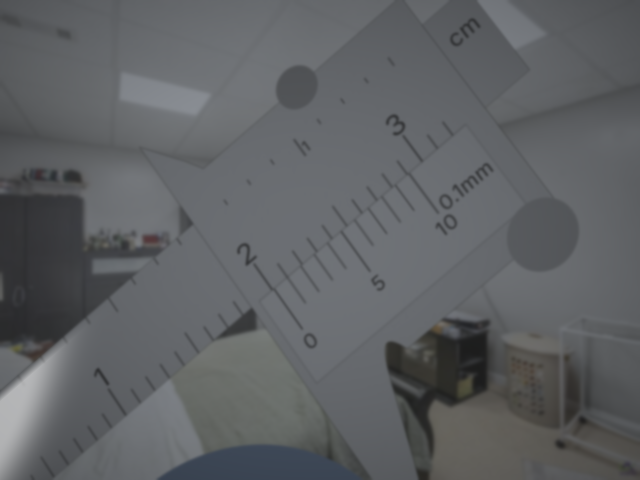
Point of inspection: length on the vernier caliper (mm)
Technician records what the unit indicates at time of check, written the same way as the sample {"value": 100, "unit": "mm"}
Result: {"value": 20.1, "unit": "mm"}
